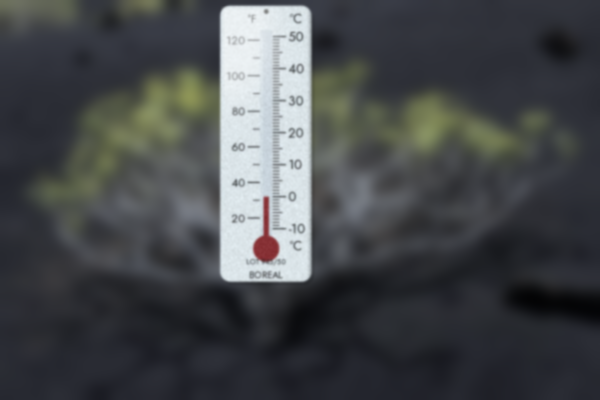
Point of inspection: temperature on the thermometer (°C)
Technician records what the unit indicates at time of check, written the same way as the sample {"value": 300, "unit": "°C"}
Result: {"value": 0, "unit": "°C"}
